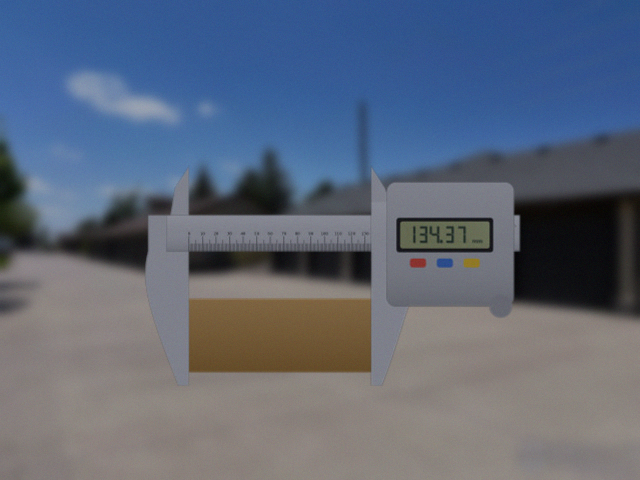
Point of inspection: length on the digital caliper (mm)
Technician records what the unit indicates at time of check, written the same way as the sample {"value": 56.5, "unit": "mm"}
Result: {"value": 134.37, "unit": "mm"}
